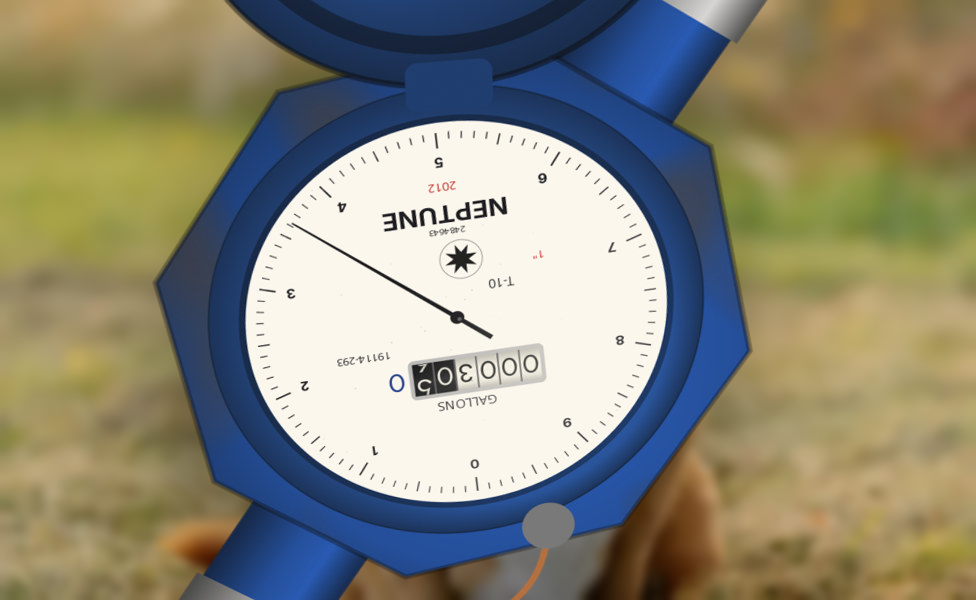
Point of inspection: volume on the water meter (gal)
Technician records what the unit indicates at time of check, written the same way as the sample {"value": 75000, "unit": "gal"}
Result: {"value": 3053.6, "unit": "gal"}
